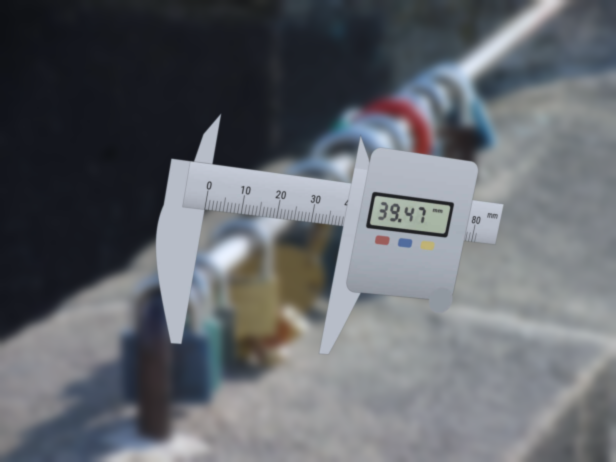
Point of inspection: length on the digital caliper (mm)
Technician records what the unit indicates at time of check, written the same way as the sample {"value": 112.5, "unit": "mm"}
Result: {"value": 39.47, "unit": "mm"}
